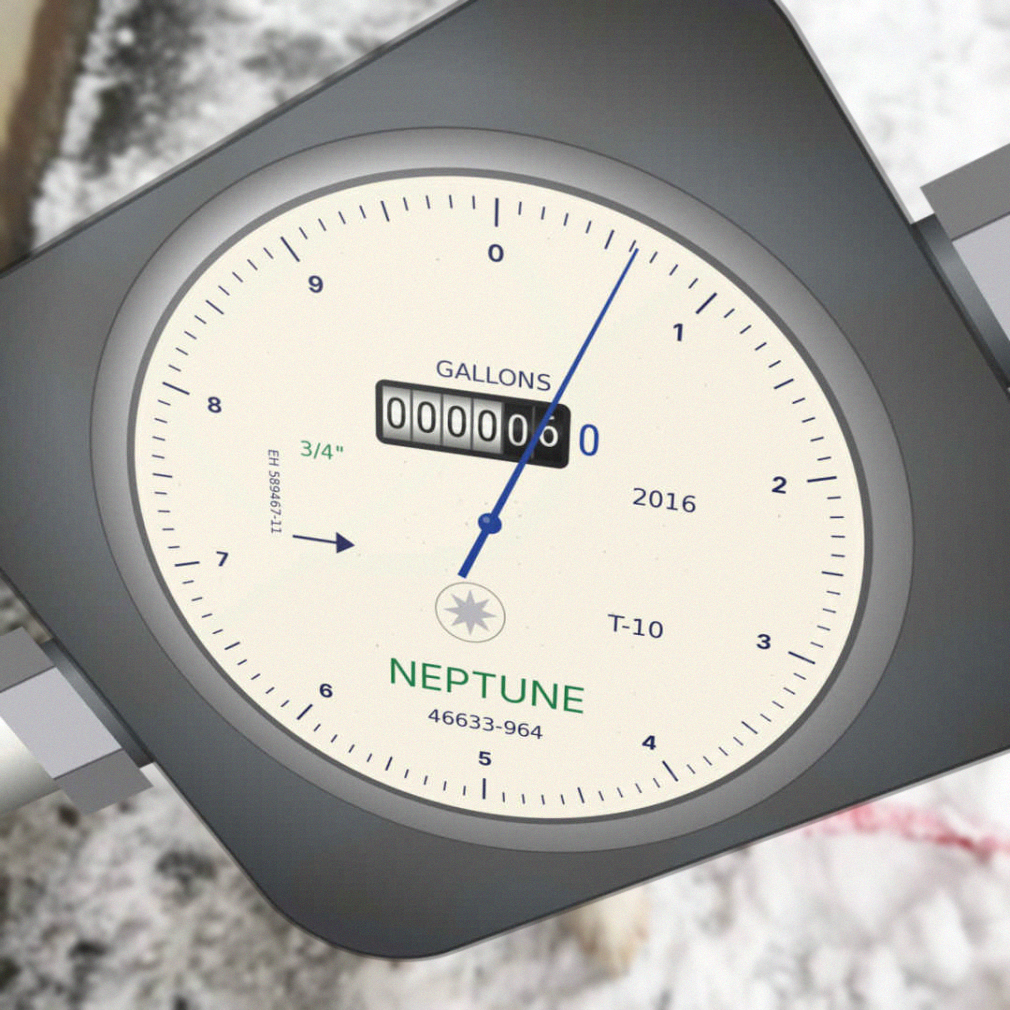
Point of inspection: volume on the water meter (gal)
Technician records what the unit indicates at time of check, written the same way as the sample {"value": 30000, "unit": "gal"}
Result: {"value": 60.6, "unit": "gal"}
